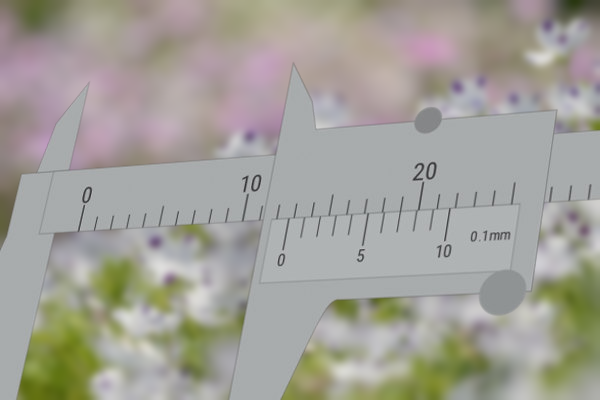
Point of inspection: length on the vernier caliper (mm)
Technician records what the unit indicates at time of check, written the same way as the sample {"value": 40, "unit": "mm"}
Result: {"value": 12.7, "unit": "mm"}
